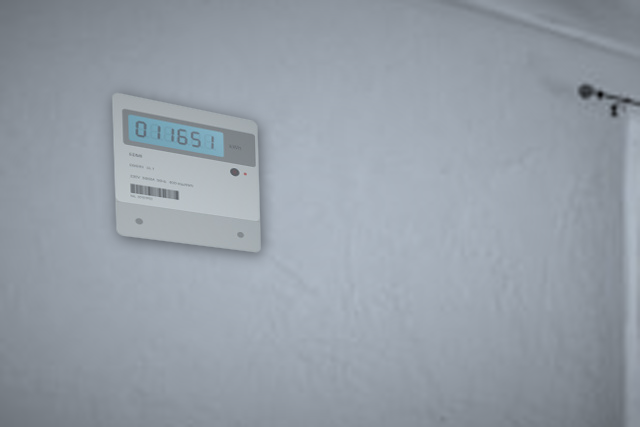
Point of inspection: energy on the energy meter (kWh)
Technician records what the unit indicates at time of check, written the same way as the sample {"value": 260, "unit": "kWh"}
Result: {"value": 11651, "unit": "kWh"}
